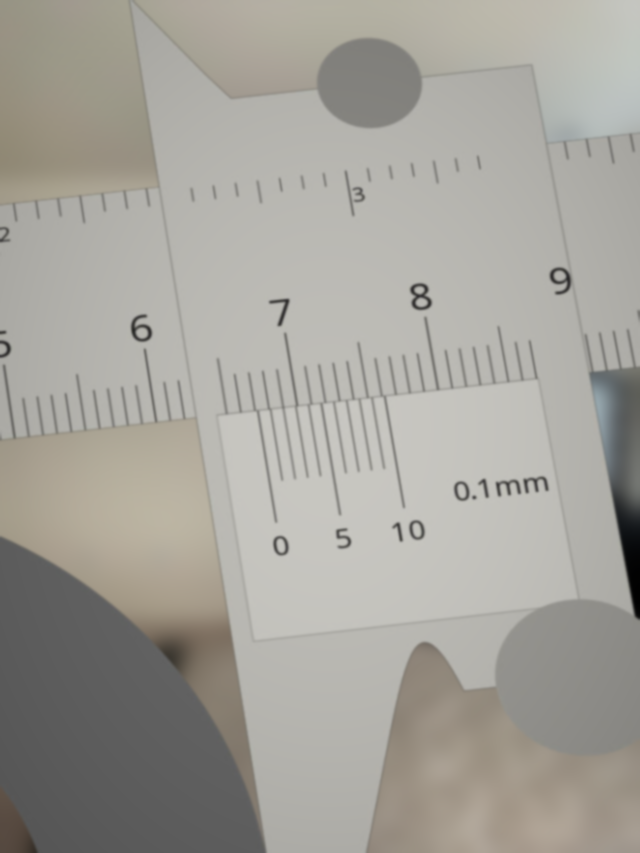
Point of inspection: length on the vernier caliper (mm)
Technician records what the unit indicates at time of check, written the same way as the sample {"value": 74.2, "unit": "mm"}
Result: {"value": 67.2, "unit": "mm"}
